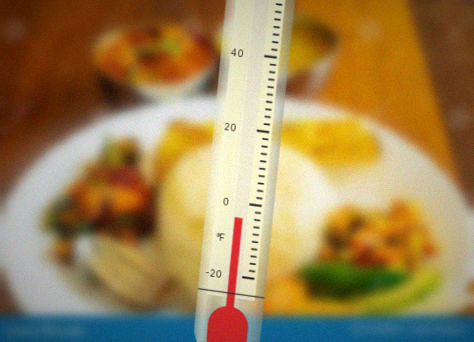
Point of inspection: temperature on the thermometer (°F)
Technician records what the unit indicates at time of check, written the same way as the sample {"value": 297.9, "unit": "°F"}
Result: {"value": -4, "unit": "°F"}
